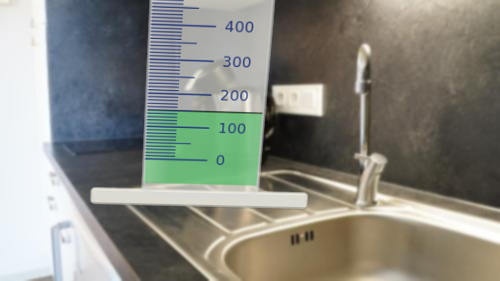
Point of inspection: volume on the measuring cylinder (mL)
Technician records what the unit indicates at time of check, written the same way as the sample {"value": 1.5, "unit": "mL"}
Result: {"value": 150, "unit": "mL"}
